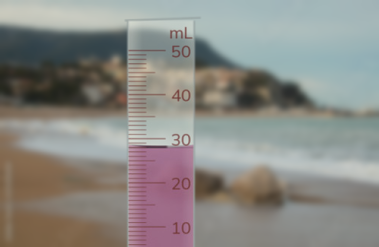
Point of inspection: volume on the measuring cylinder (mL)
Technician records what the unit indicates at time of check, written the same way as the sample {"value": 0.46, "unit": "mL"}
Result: {"value": 28, "unit": "mL"}
